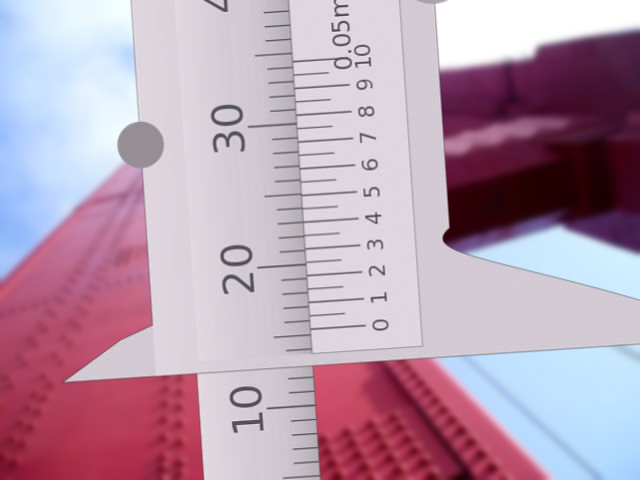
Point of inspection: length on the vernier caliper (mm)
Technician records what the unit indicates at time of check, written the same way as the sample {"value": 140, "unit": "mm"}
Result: {"value": 15.4, "unit": "mm"}
